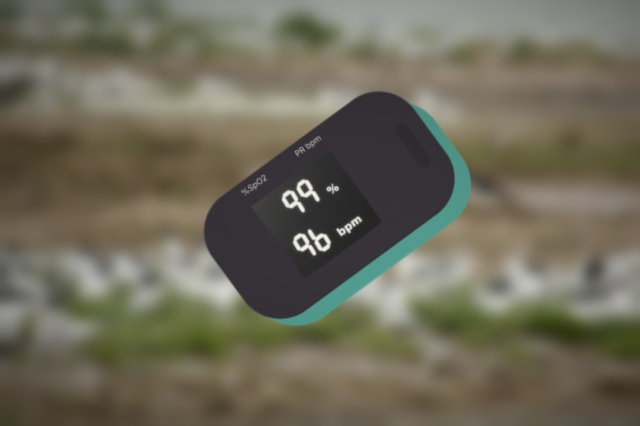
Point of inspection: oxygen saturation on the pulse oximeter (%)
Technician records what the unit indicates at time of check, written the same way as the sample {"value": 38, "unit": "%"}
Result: {"value": 99, "unit": "%"}
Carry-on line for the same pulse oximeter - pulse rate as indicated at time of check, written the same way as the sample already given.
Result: {"value": 96, "unit": "bpm"}
